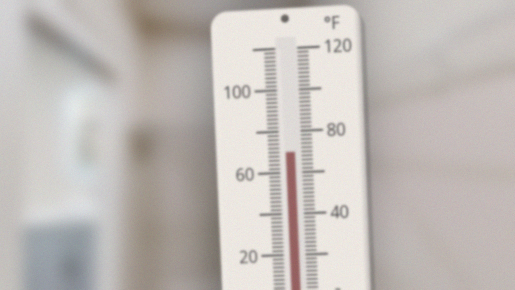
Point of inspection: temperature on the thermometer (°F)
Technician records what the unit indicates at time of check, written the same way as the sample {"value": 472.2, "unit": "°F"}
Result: {"value": 70, "unit": "°F"}
